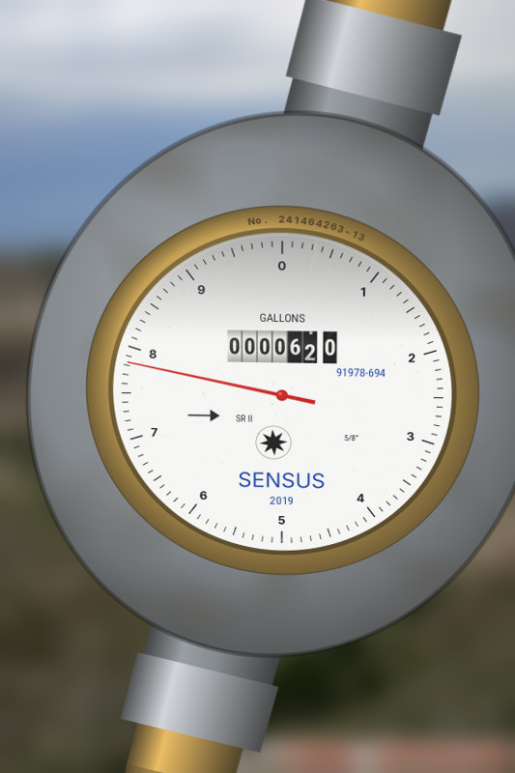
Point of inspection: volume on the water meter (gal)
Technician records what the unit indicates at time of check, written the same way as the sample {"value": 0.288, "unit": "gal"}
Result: {"value": 617.8, "unit": "gal"}
